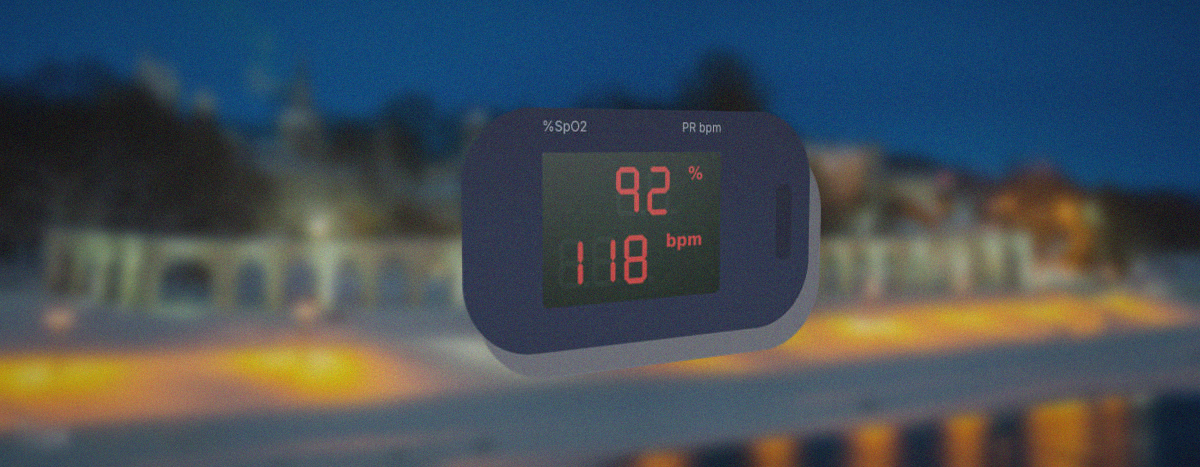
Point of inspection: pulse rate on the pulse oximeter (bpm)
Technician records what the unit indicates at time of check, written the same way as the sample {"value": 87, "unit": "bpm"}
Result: {"value": 118, "unit": "bpm"}
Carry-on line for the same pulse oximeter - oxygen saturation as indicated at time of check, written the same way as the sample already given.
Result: {"value": 92, "unit": "%"}
